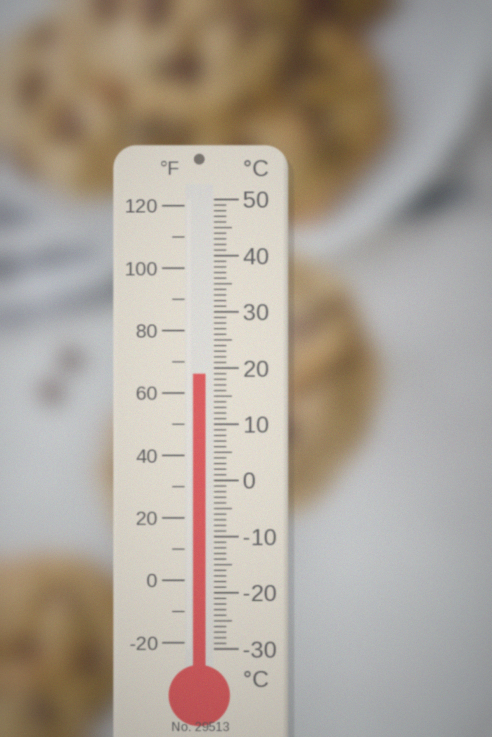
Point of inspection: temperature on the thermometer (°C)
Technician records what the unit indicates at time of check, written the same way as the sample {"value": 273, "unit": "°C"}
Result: {"value": 19, "unit": "°C"}
